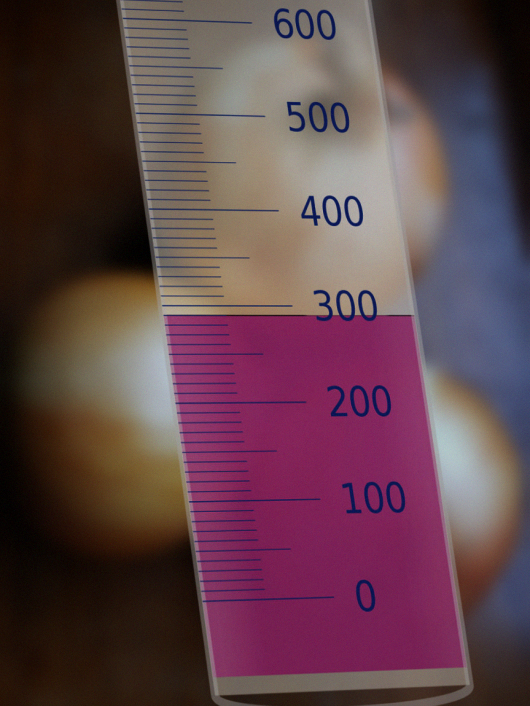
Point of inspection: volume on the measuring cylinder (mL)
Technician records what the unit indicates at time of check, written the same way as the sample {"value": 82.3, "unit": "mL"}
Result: {"value": 290, "unit": "mL"}
